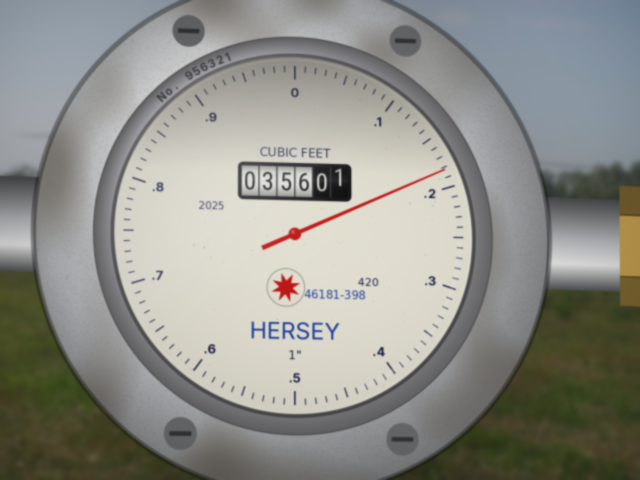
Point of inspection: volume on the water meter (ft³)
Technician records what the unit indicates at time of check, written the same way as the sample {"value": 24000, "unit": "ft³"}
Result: {"value": 35601.18, "unit": "ft³"}
